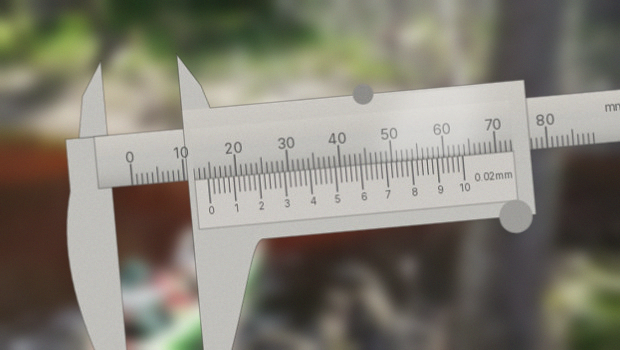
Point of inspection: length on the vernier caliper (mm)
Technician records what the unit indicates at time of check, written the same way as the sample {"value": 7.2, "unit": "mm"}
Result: {"value": 14.6, "unit": "mm"}
